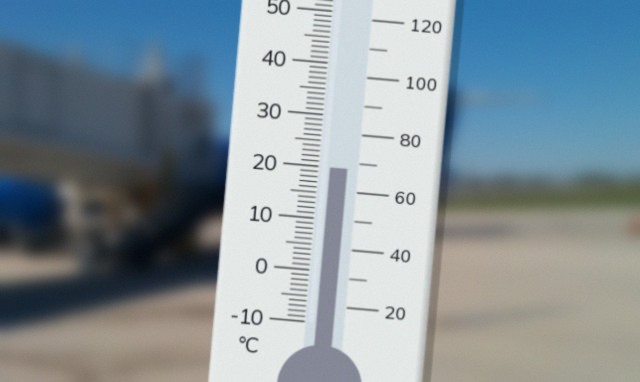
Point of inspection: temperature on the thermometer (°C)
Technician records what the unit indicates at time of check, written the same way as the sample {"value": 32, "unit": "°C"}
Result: {"value": 20, "unit": "°C"}
